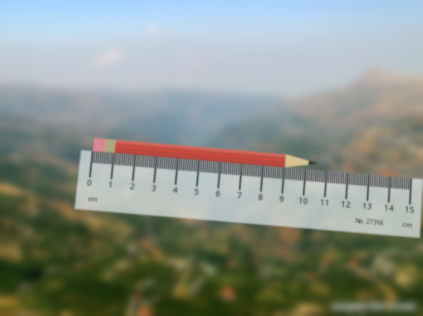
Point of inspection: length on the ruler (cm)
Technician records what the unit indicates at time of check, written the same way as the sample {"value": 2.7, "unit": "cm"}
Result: {"value": 10.5, "unit": "cm"}
